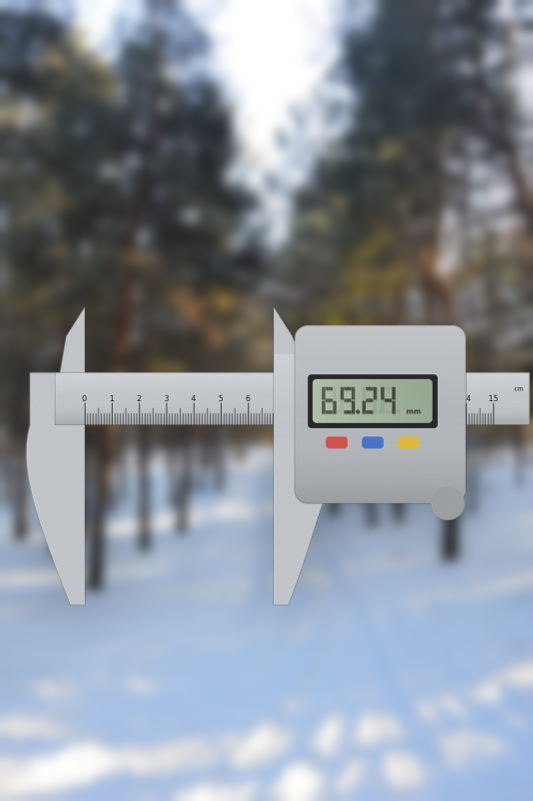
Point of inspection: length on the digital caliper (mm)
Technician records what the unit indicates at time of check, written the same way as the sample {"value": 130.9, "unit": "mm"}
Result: {"value": 69.24, "unit": "mm"}
